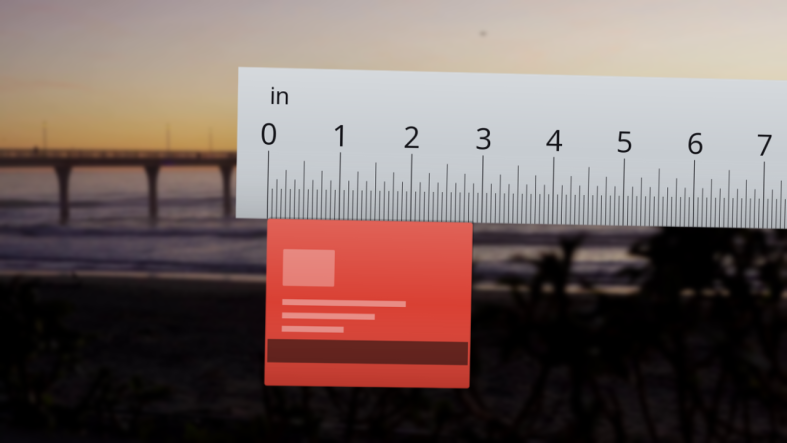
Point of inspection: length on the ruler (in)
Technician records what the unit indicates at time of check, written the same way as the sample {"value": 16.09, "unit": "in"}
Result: {"value": 2.875, "unit": "in"}
